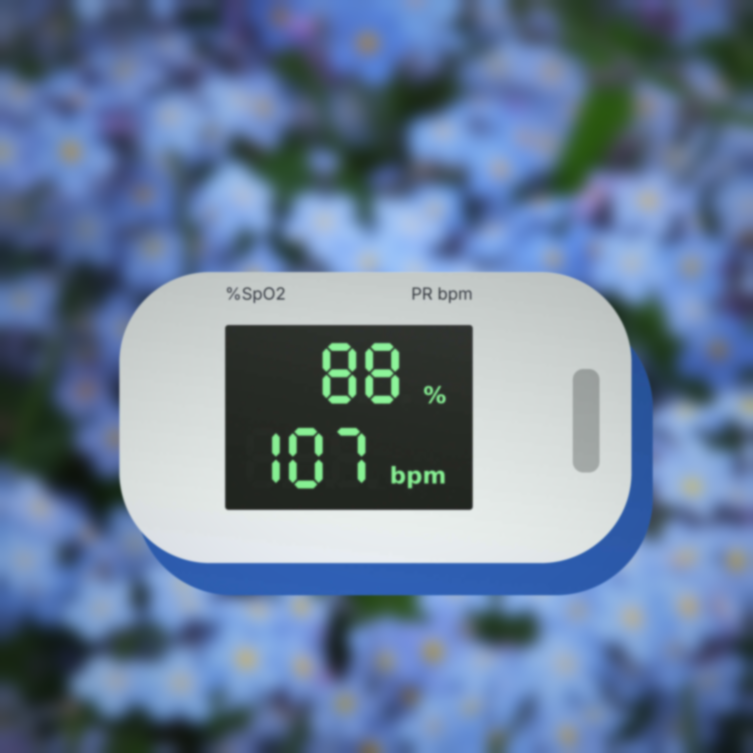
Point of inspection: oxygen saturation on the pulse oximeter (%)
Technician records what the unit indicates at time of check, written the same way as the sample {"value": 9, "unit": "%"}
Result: {"value": 88, "unit": "%"}
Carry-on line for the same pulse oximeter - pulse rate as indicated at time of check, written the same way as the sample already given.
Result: {"value": 107, "unit": "bpm"}
